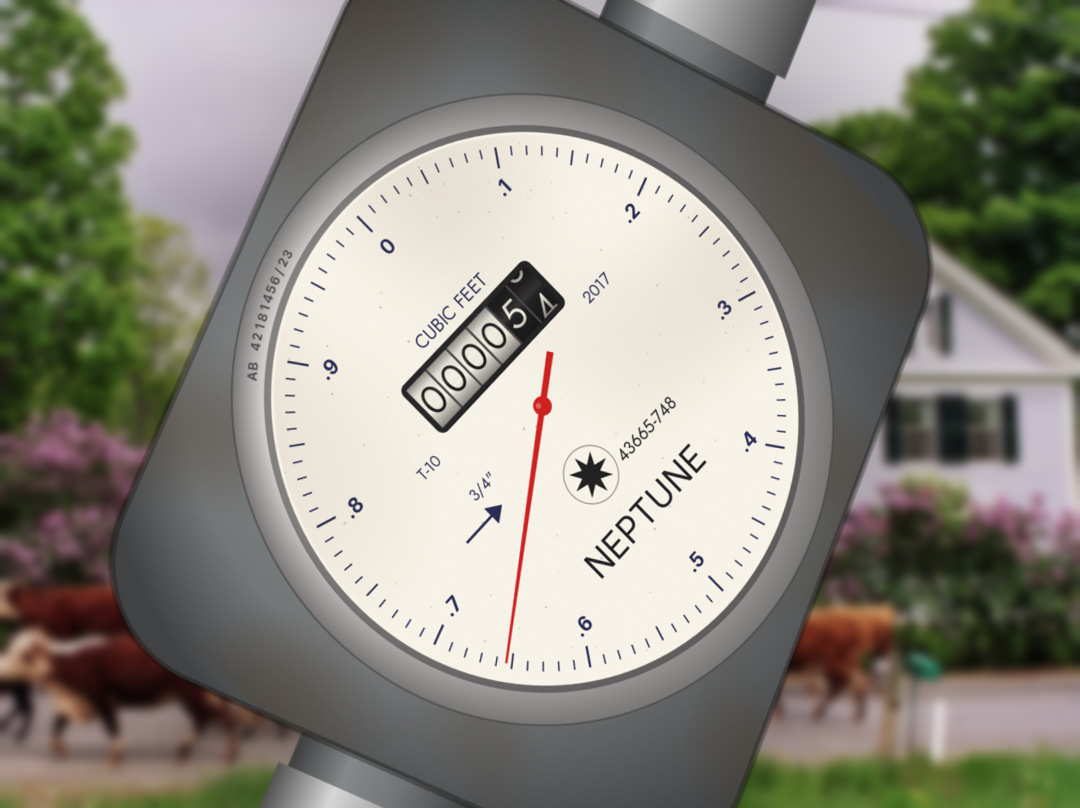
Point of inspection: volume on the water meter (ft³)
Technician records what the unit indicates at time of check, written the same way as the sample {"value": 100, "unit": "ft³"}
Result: {"value": 53.65, "unit": "ft³"}
